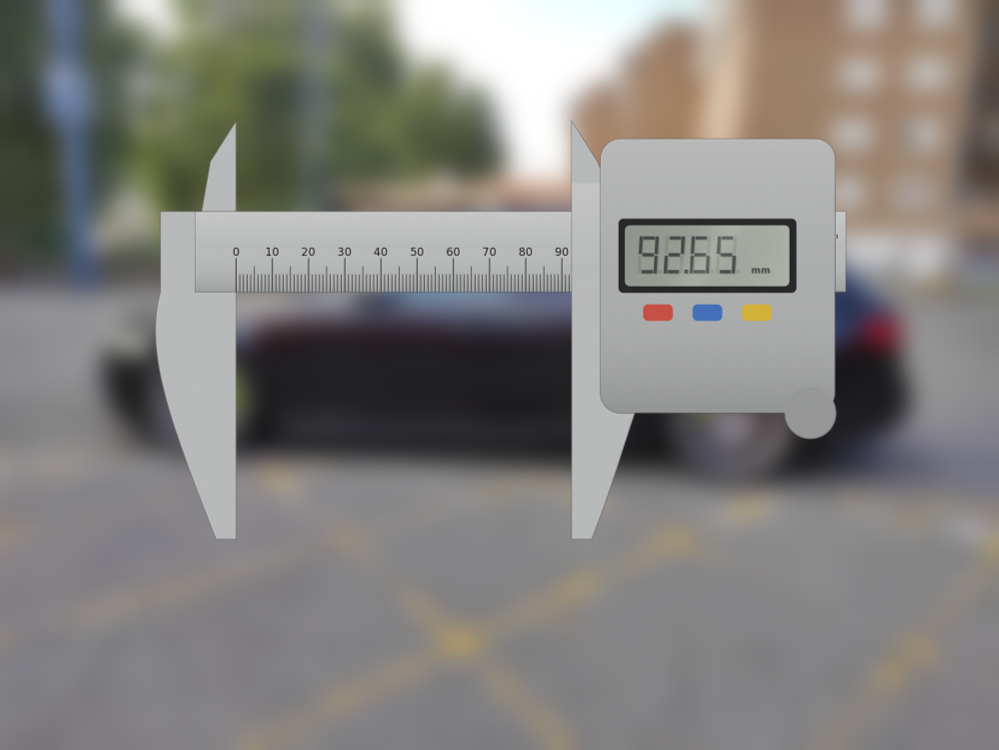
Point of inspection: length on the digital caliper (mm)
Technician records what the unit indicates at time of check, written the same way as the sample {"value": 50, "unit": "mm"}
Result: {"value": 92.65, "unit": "mm"}
